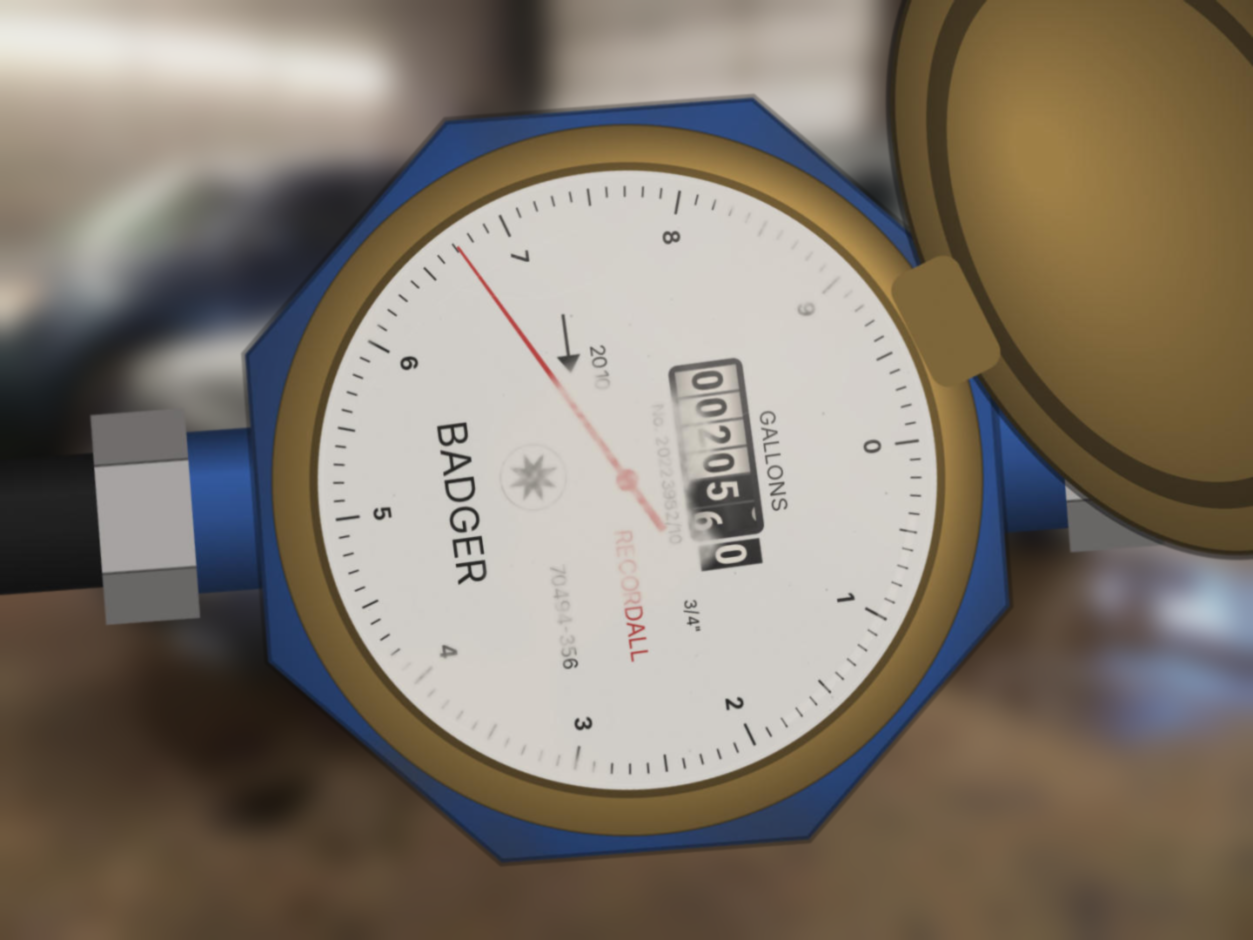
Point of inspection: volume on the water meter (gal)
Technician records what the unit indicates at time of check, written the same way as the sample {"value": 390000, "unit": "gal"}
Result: {"value": 20556.7, "unit": "gal"}
